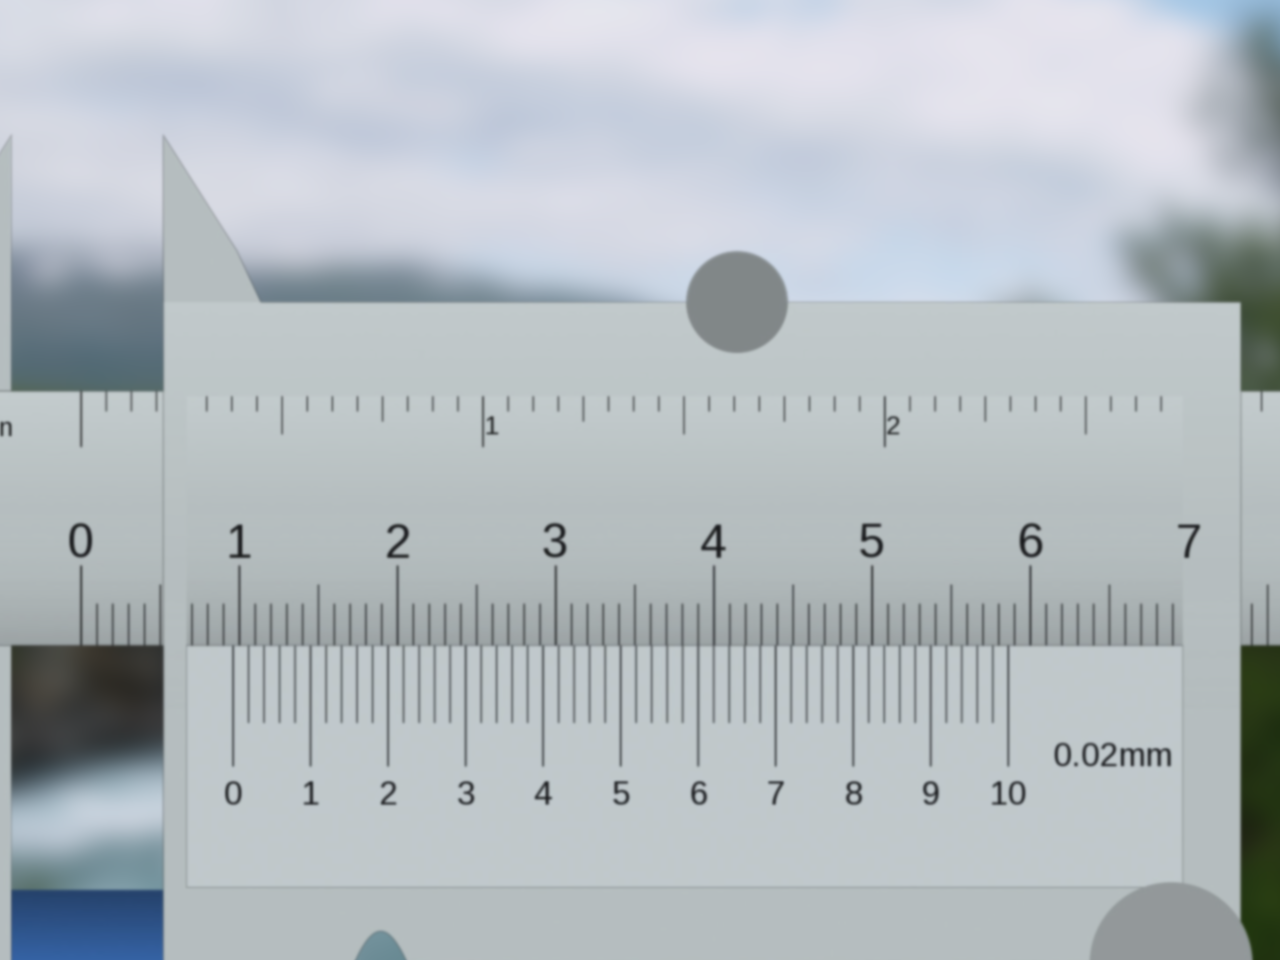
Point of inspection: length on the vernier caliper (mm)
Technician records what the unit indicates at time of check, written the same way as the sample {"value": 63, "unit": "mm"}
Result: {"value": 9.6, "unit": "mm"}
